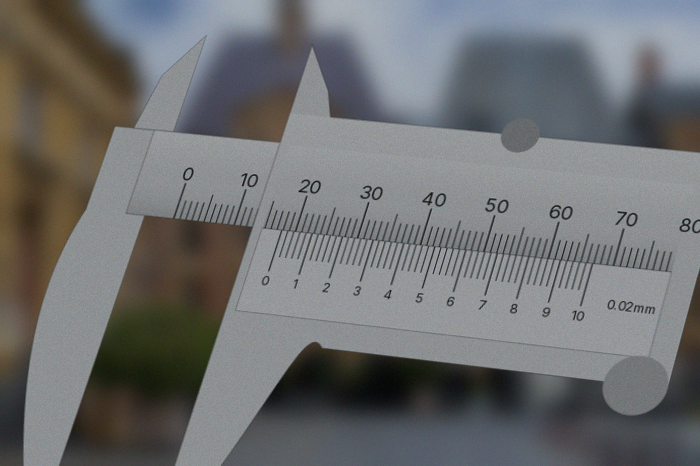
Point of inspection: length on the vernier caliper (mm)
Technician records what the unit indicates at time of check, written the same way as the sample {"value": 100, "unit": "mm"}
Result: {"value": 17.8, "unit": "mm"}
